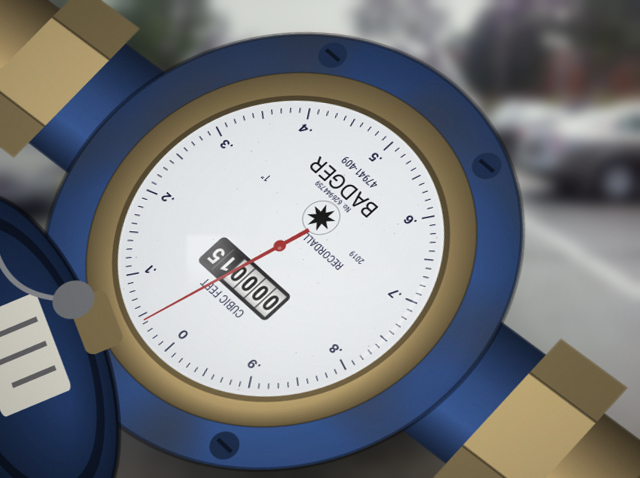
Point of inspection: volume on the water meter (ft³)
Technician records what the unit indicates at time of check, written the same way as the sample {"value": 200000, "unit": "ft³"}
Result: {"value": 15.04, "unit": "ft³"}
